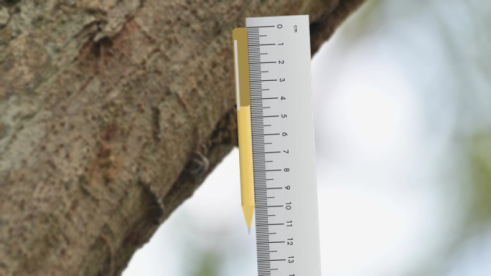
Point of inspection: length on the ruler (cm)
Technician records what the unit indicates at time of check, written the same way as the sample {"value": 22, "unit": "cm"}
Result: {"value": 11.5, "unit": "cm"}
